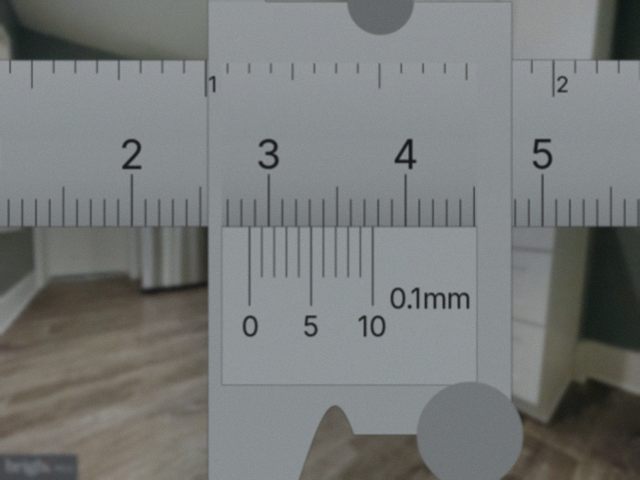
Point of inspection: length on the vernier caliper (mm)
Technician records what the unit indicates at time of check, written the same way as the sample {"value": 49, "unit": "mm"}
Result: {"value": 28.6, "unit": "mm"}
